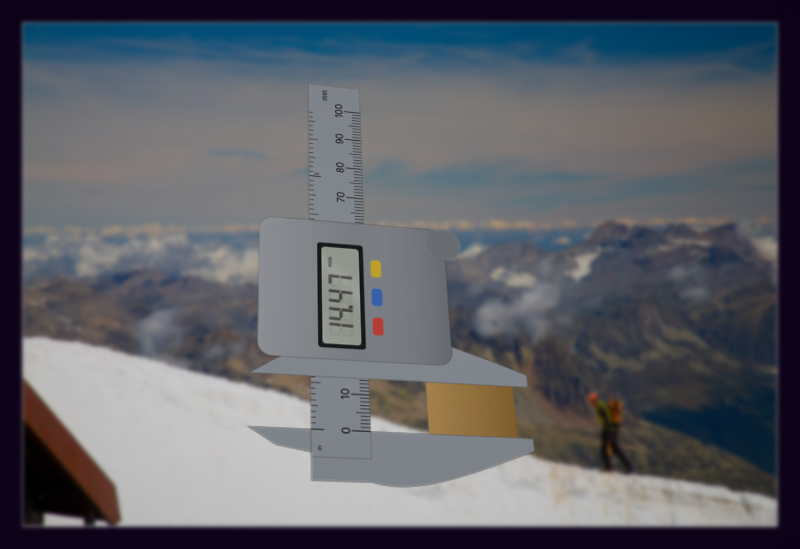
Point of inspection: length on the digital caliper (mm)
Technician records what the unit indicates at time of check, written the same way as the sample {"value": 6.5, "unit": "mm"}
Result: {"value": 14.47, "unit": "mm"}
